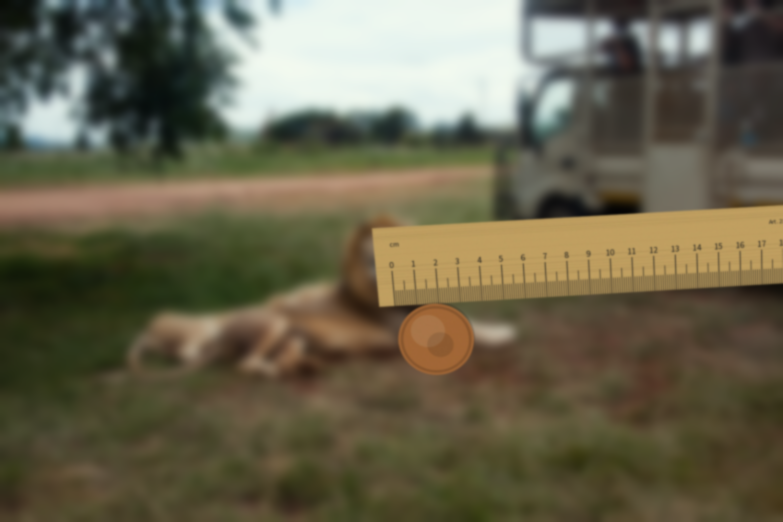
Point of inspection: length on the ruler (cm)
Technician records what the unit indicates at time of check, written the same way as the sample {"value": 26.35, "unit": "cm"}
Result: {"value": 3.5, "unit": "cm"}
